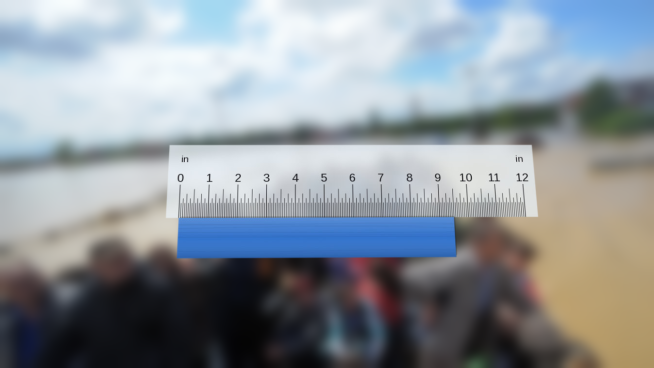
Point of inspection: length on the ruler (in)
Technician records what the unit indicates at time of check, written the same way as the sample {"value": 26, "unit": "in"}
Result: {"value": 9.5, "unit": "in"}
